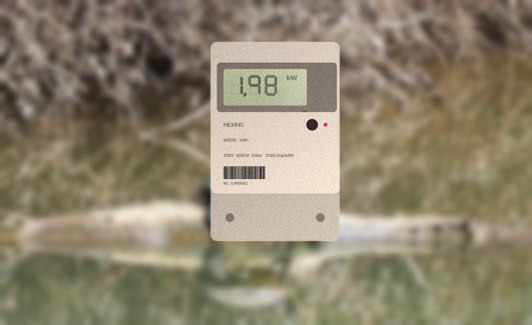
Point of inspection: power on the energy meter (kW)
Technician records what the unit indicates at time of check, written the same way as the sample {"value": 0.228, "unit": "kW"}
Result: {"value": 1.98, "unit": "kW"}
